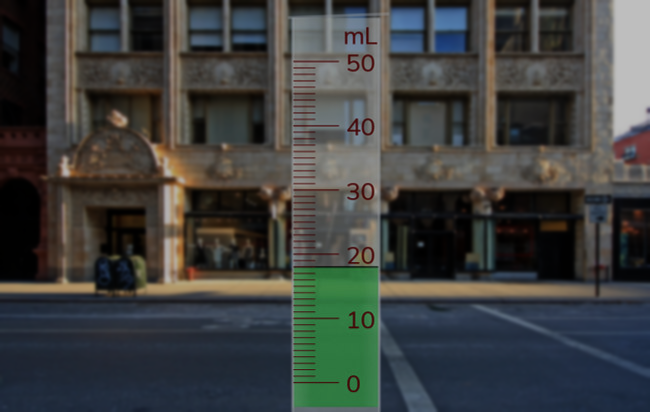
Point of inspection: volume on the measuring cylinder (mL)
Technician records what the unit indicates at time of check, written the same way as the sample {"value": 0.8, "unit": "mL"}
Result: {"value": 18, "unit": "mL"}
